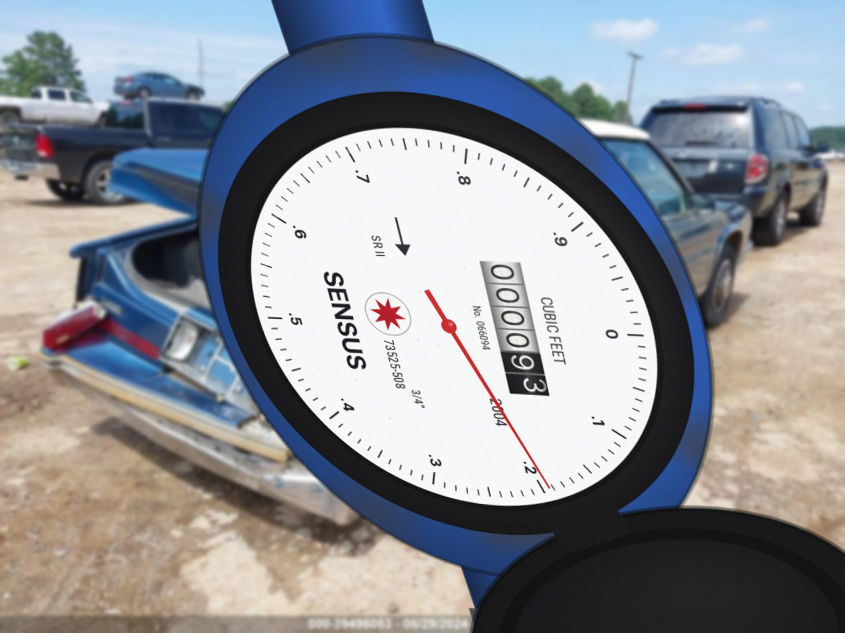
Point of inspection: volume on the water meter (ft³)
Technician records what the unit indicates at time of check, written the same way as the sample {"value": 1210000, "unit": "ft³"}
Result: {"value": 93.19, "unit": "ft³"}
